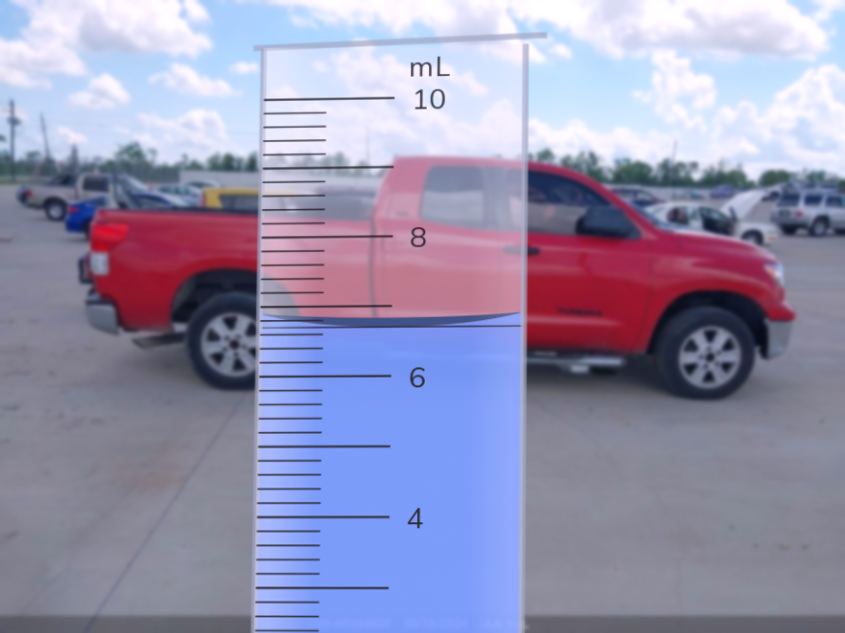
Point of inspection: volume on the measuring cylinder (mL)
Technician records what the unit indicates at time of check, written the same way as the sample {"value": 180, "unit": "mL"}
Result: {"value": 6.7, "unit": "mL"}
